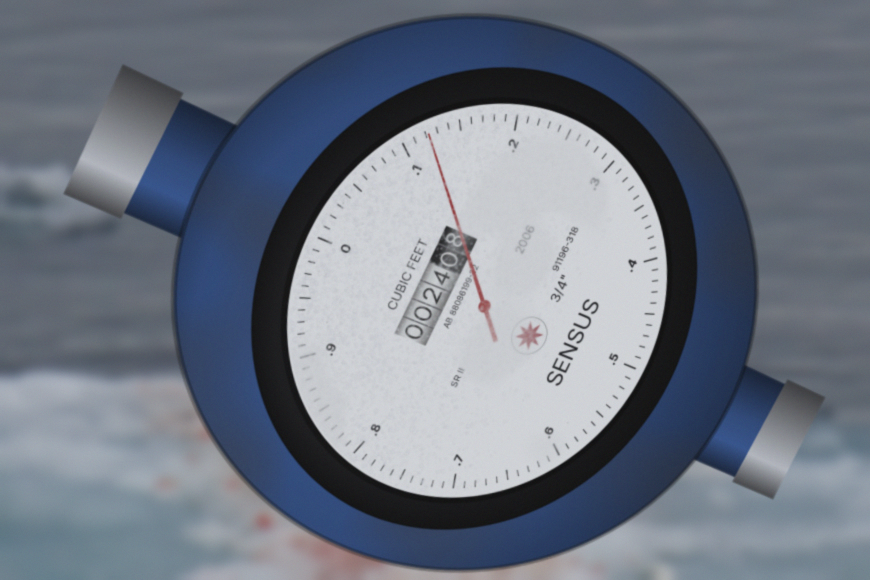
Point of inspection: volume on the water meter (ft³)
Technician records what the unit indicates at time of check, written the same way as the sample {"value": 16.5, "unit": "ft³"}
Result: {"value": 2408.12, "unit": "ft³"}
